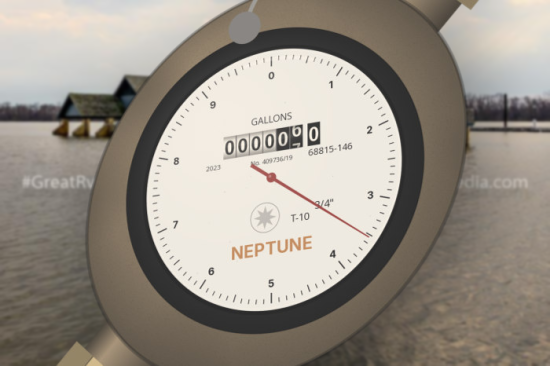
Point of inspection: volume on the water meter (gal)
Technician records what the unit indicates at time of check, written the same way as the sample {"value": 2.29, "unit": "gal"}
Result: {"value": 63.5, "unit": "gal"}
